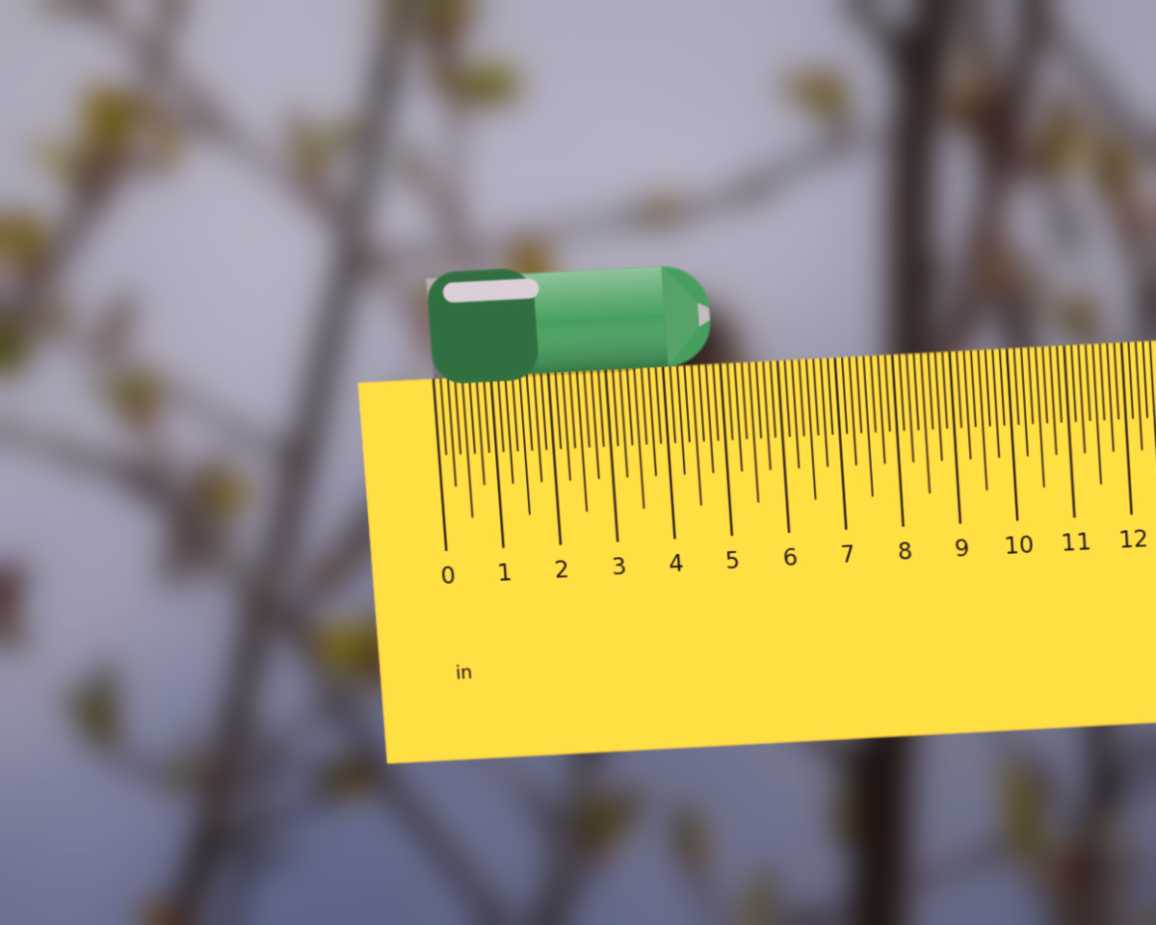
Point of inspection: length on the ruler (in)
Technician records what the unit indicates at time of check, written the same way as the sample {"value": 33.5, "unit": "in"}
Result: {"value": 4.875, "unit": "in"}
